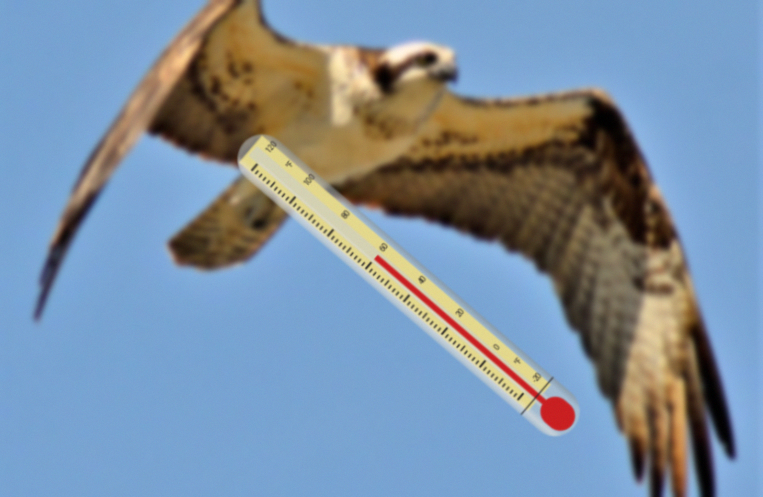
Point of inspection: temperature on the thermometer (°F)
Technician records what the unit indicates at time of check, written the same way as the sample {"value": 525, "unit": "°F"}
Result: {"value": 60, "unit": "°F"}
